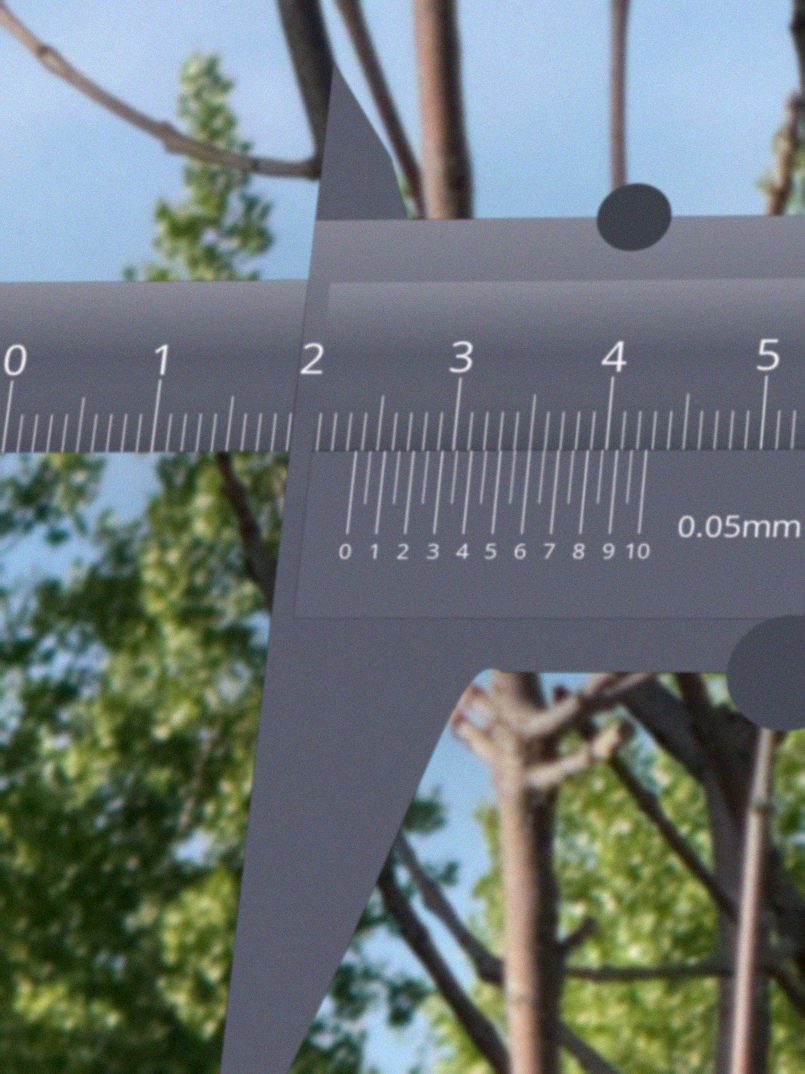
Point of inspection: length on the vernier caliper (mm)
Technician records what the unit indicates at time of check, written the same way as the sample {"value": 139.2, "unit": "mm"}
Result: {"value": 23.6, "unit": "mm"}
